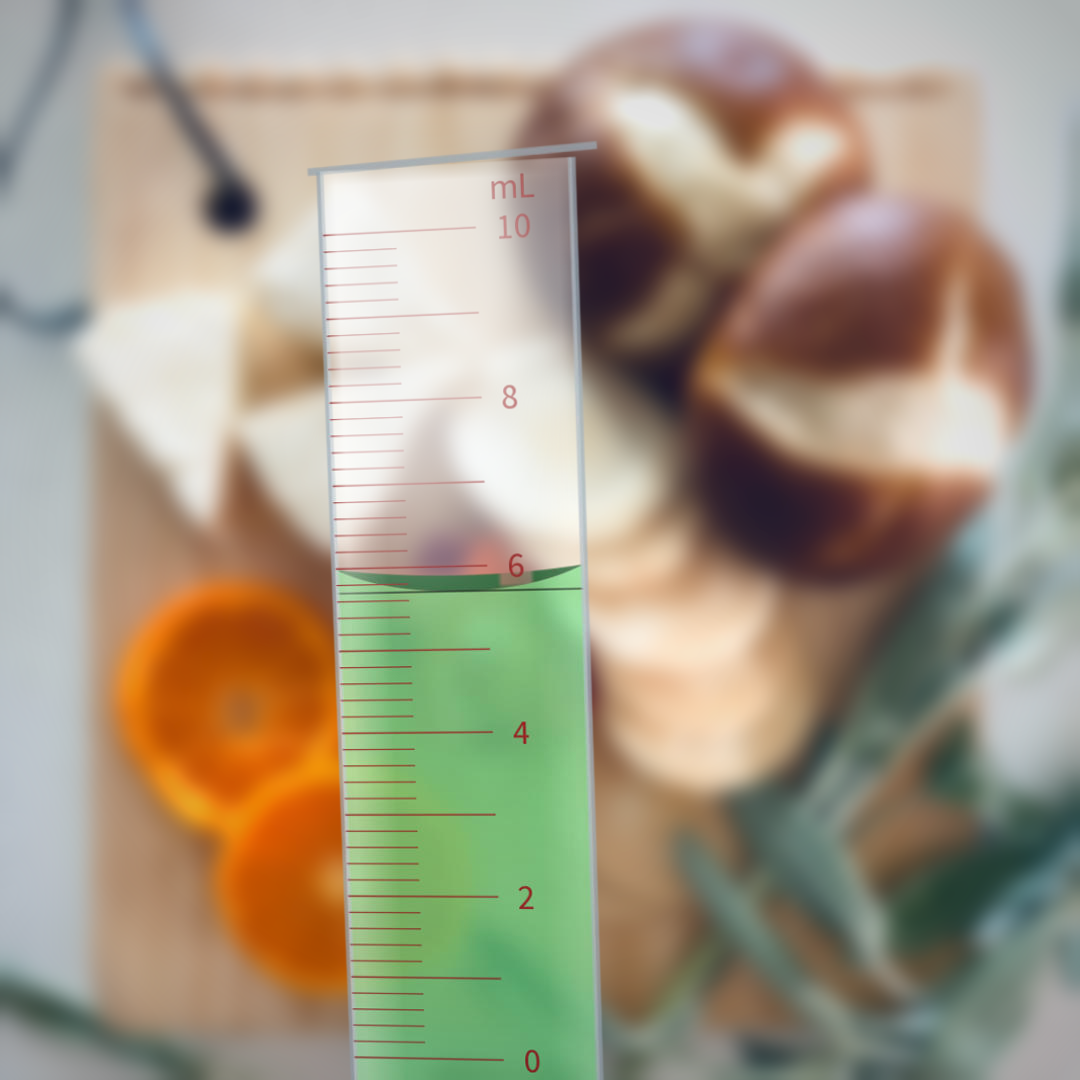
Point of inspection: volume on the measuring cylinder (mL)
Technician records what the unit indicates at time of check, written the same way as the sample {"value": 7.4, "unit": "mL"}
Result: {"value": 5.7, "unit": "mL"}
